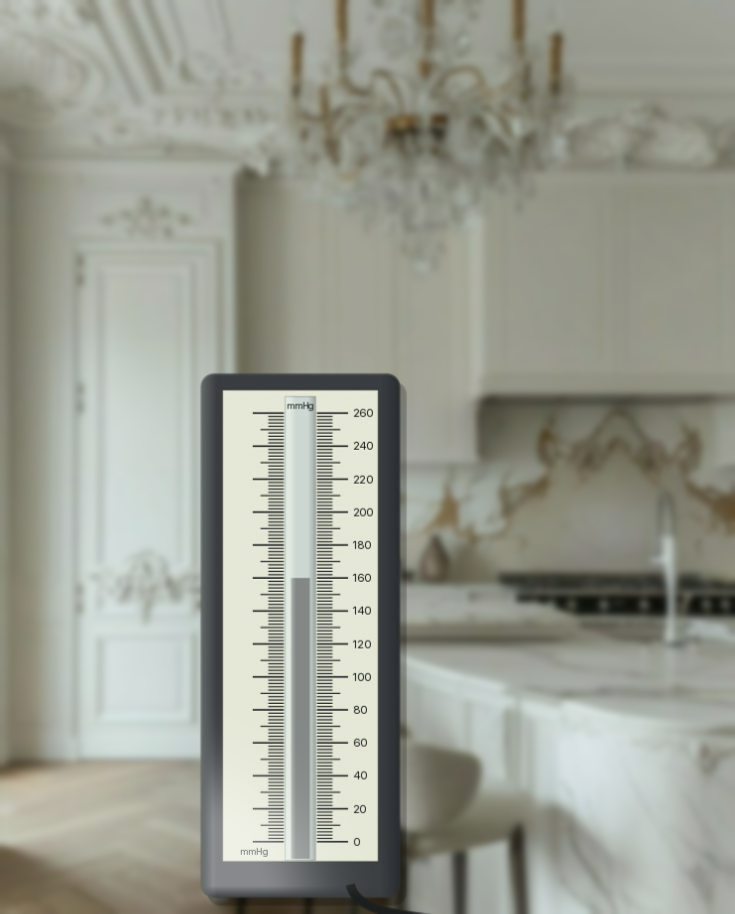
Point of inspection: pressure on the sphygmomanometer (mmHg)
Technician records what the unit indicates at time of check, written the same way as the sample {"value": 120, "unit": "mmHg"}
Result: {"value": 160, "unit": "mmHg"}
